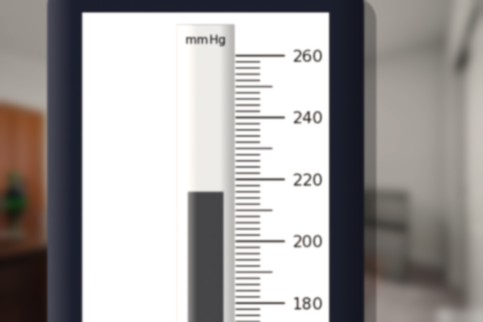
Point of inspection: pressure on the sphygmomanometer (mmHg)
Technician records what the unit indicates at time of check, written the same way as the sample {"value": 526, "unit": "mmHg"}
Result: {"value": 216, "unit": "mmHg"}
